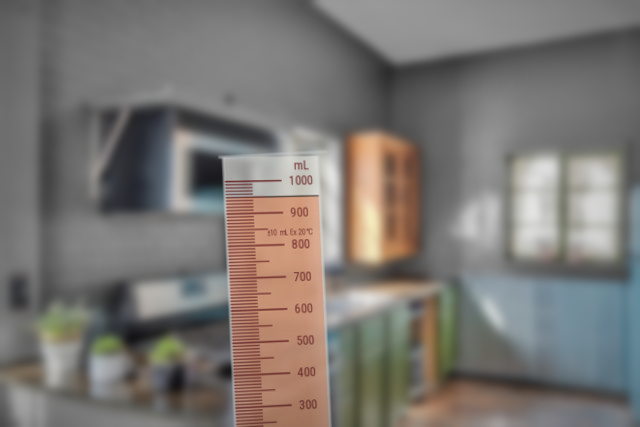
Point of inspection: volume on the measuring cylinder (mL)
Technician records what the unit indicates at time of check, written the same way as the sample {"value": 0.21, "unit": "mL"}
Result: {"value": 950, "unit": "mL"}
